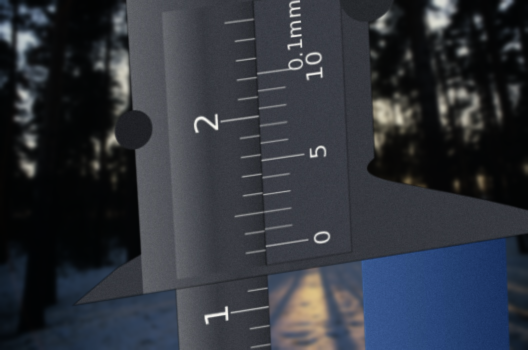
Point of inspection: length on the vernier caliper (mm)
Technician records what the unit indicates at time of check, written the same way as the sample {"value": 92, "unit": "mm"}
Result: {"value": 13.2, "unit": "mm"}
